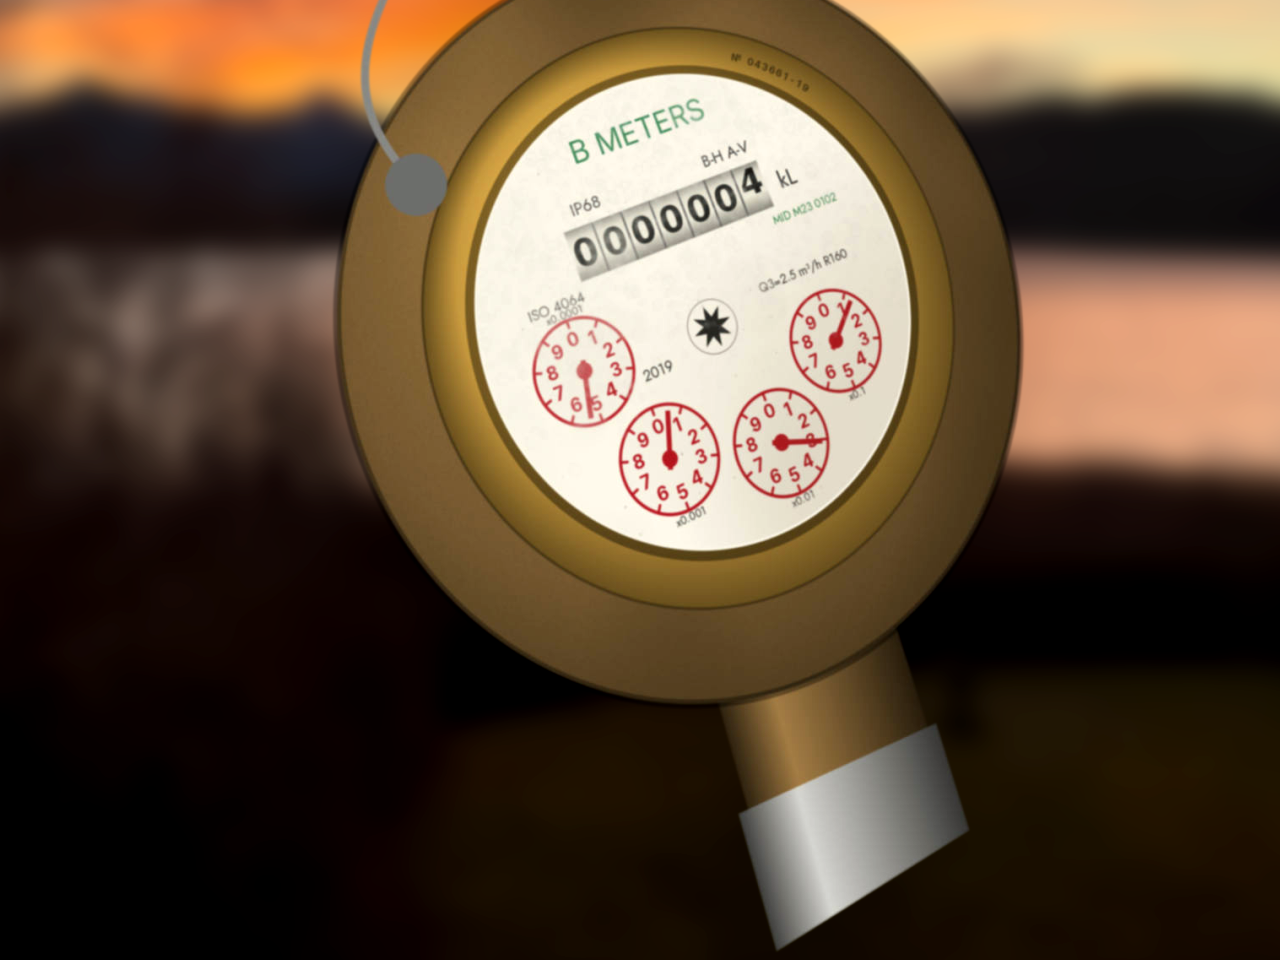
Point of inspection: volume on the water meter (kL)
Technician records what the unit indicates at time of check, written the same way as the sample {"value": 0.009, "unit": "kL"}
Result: {"value": 4.1305, "unit": "kL"}
